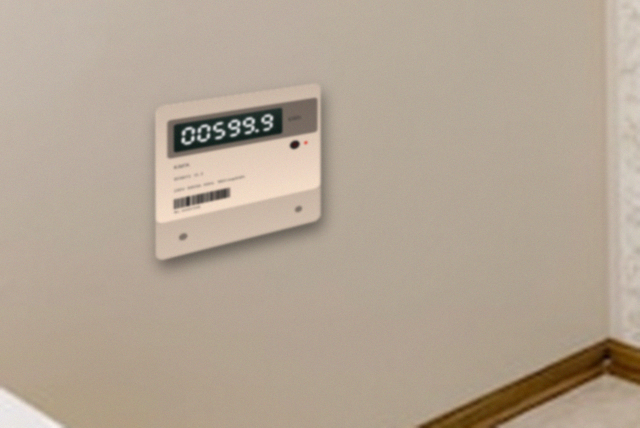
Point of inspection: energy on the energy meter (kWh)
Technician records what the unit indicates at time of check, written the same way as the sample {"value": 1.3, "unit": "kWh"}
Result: {"value": 599.9, "unit": "kWh"}
